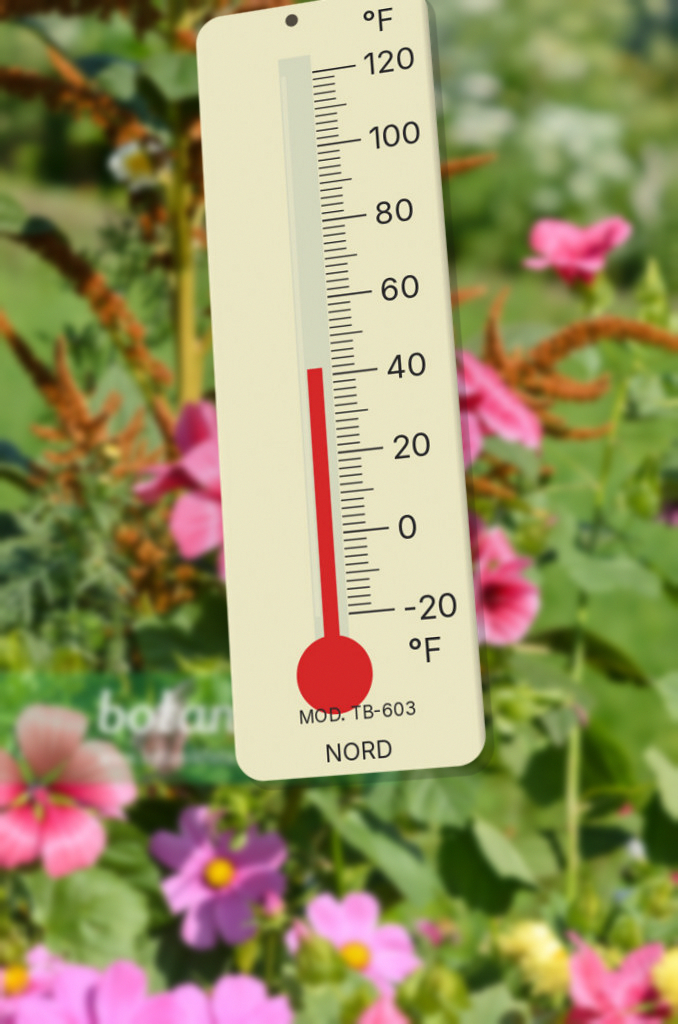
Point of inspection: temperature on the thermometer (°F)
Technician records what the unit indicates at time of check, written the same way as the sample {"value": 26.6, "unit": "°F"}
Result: {"value": 42, "unit": "°F"}
